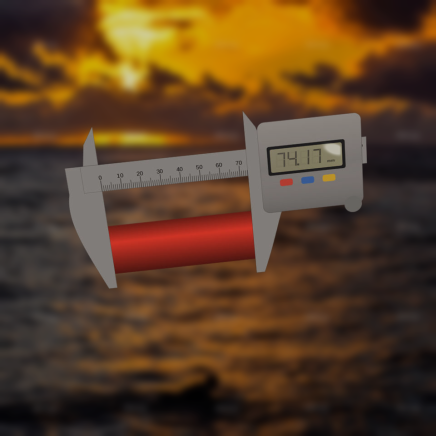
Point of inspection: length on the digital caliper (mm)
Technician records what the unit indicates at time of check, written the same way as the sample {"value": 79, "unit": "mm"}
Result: {"value": 74.17, "unit": "mm"}
